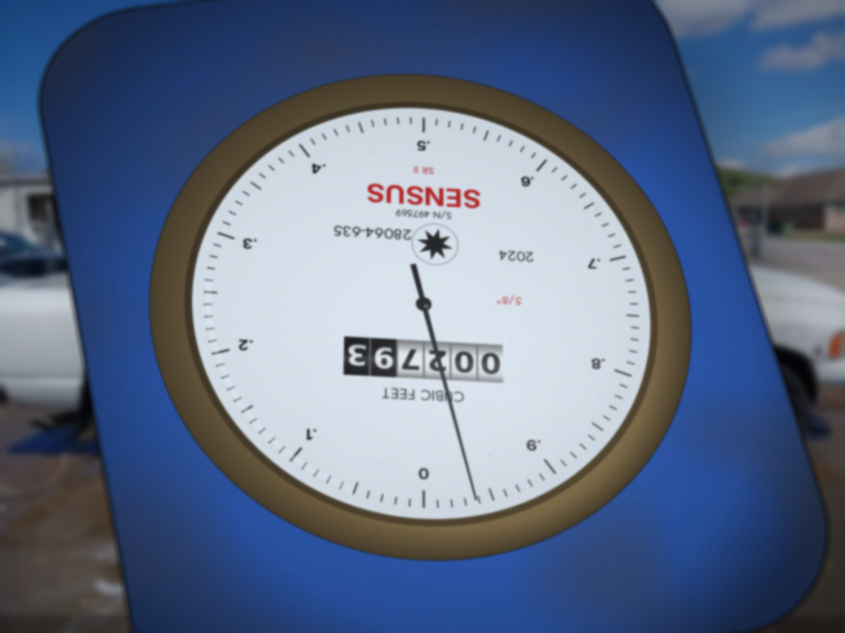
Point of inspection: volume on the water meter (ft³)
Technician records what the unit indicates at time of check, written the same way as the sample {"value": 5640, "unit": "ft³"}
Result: {"value": 2792.96, "unit": "ft³"}
